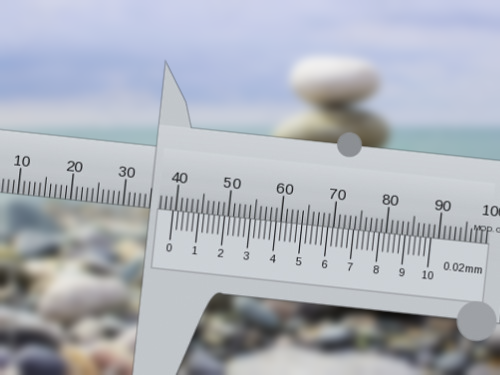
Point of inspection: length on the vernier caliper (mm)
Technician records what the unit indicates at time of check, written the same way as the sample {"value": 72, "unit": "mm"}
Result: {"value": 39.5, "unit": "mm"}
